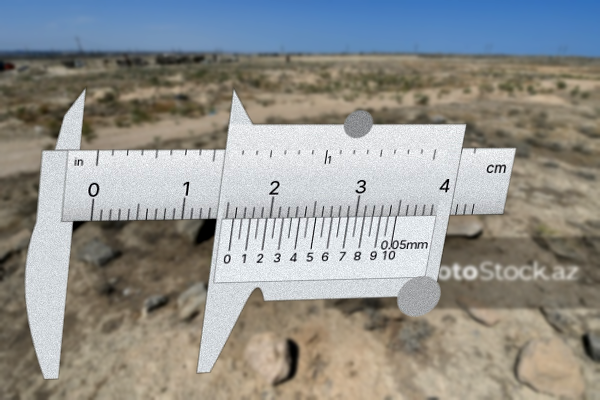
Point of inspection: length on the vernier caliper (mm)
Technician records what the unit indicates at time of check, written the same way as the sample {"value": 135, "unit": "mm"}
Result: {"value": 15.8, "unit": "mm"}
